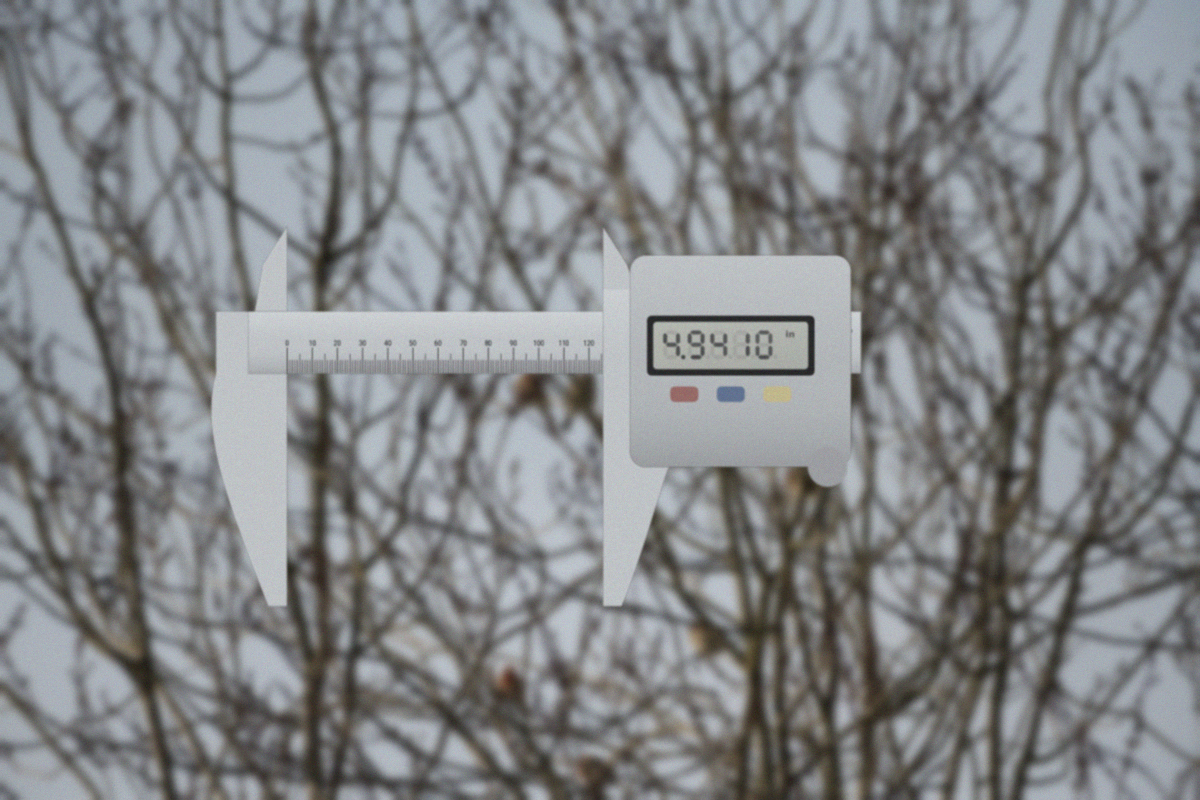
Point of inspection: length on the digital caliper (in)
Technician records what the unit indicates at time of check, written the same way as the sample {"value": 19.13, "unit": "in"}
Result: {"value": 4.9410, "unit": "in"}
